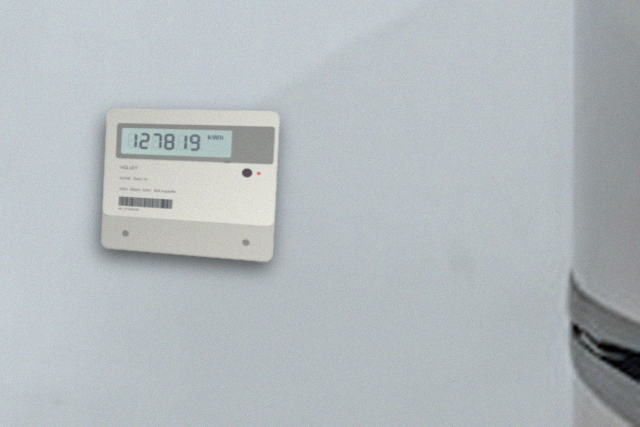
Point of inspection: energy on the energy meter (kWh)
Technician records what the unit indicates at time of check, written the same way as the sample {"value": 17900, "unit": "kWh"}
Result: {"value": 127819, "unit": "kWh"}
